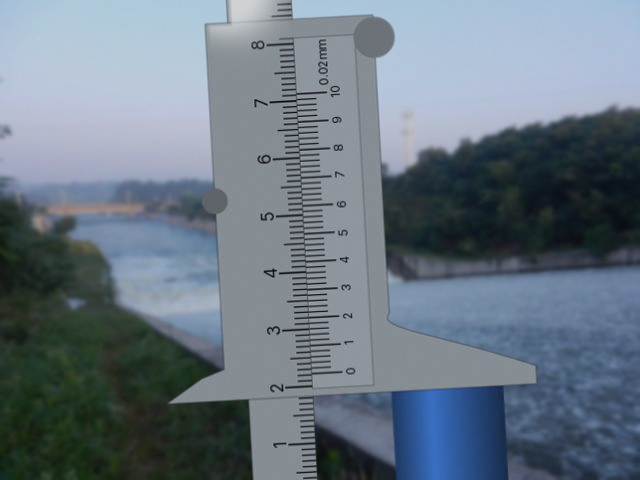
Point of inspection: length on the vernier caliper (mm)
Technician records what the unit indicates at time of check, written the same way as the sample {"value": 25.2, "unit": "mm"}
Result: {"value": 22.2, "unit": "mm"}
